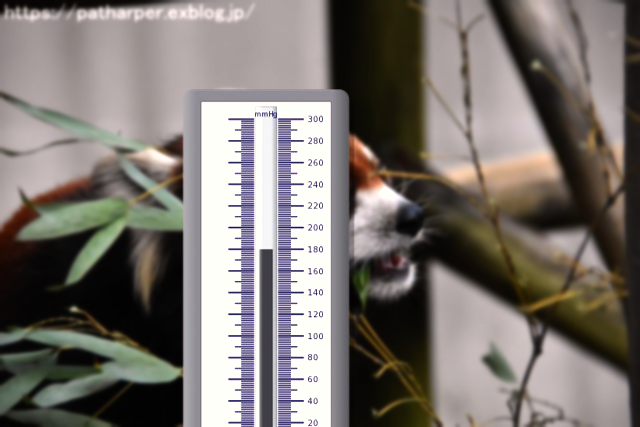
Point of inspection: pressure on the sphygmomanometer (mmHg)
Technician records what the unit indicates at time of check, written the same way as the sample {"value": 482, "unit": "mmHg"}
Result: {"value": 180, "unit": "mmHg"}
